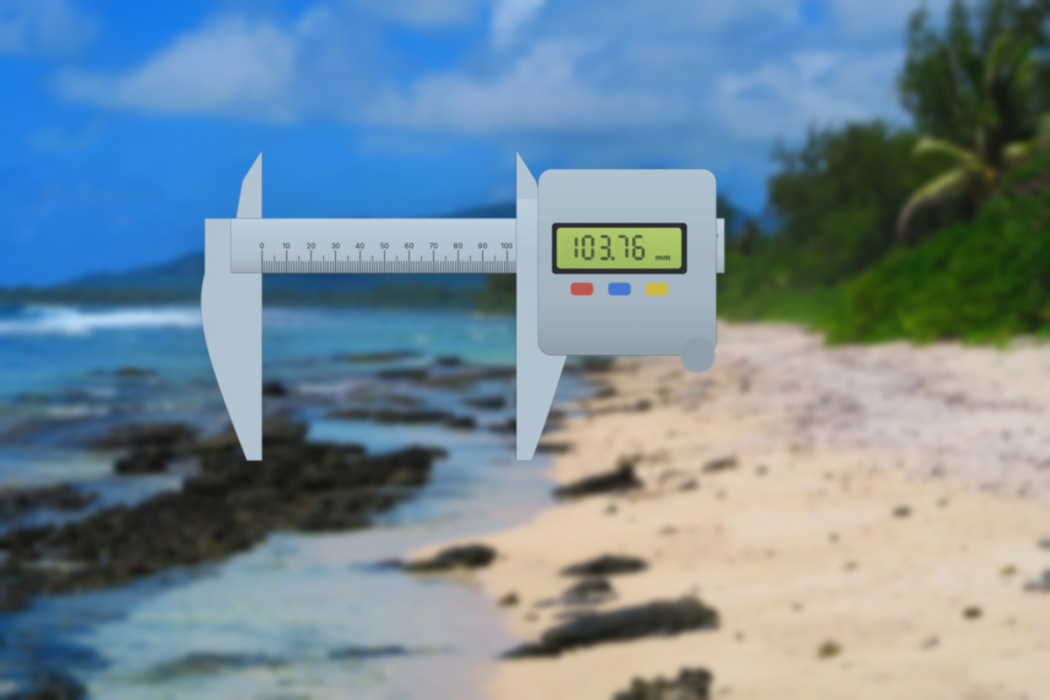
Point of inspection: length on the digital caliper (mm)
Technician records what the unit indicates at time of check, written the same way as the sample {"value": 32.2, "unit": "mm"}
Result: {"value": 103.76, "unit": "mm"}
